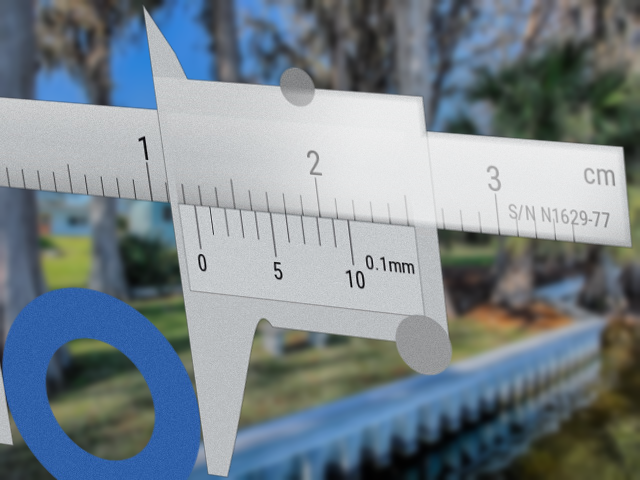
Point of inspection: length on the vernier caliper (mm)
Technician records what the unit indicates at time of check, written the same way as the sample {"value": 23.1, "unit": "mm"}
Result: {"value": 12.6, "unit": "mm"}
